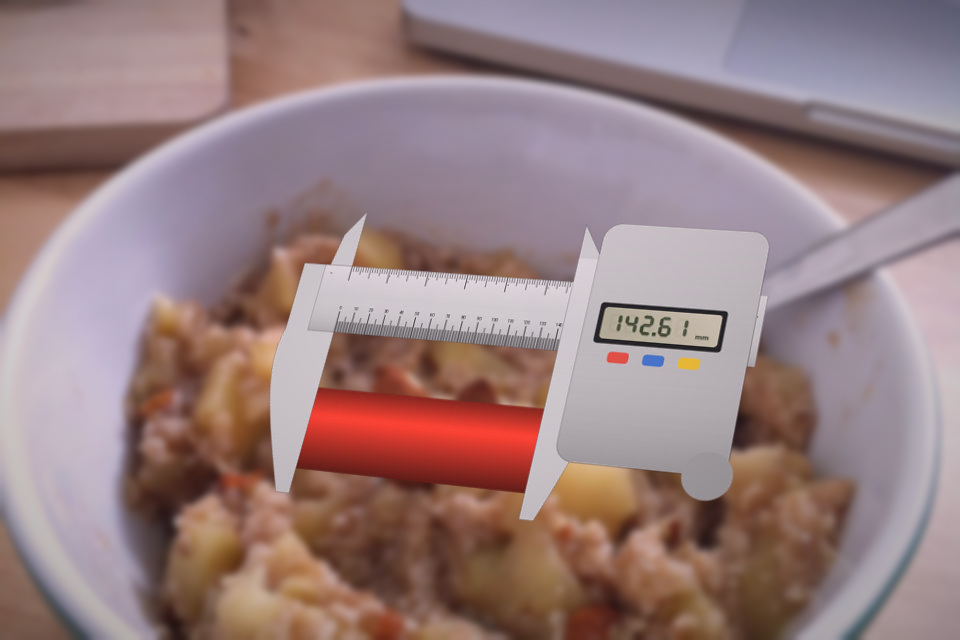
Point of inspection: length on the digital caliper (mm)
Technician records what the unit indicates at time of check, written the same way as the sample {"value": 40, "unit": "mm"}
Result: {"value": 142.61, "unit": "mm"}
